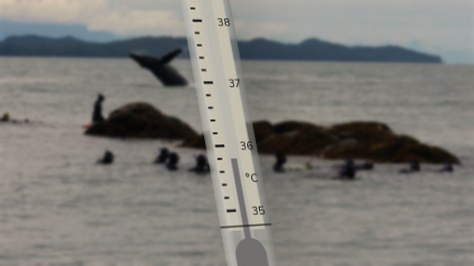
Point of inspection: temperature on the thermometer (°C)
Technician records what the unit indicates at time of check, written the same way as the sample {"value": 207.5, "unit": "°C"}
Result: {"value": 35.8, "unit": "°C"}
